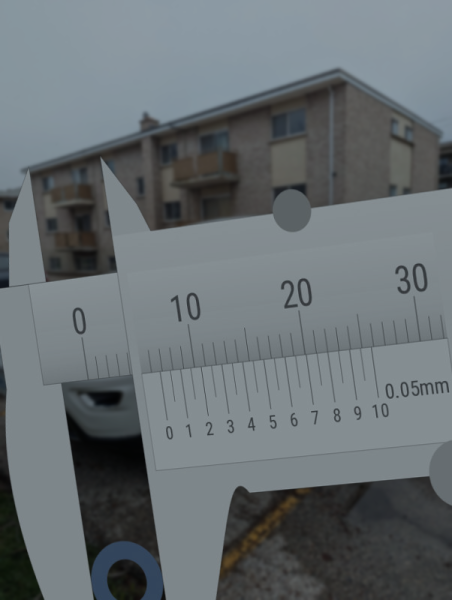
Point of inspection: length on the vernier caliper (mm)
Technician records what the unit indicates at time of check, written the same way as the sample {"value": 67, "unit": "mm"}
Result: {"value": 6.8, "unit": "mm"}
